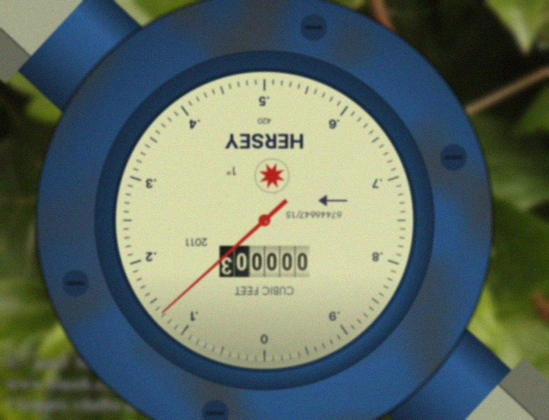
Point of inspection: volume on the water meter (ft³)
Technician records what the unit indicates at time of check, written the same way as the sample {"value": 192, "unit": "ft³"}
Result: {"value": 3.13, "unit": "ft³"}
